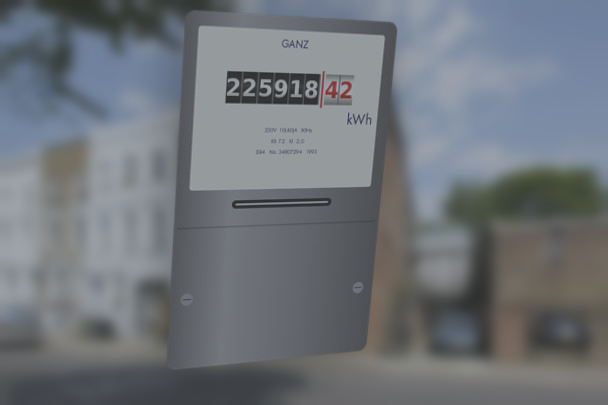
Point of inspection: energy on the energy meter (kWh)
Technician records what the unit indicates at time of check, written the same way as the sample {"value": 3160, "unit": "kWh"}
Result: {"value": 225918.42, "unit": "kWh"}
